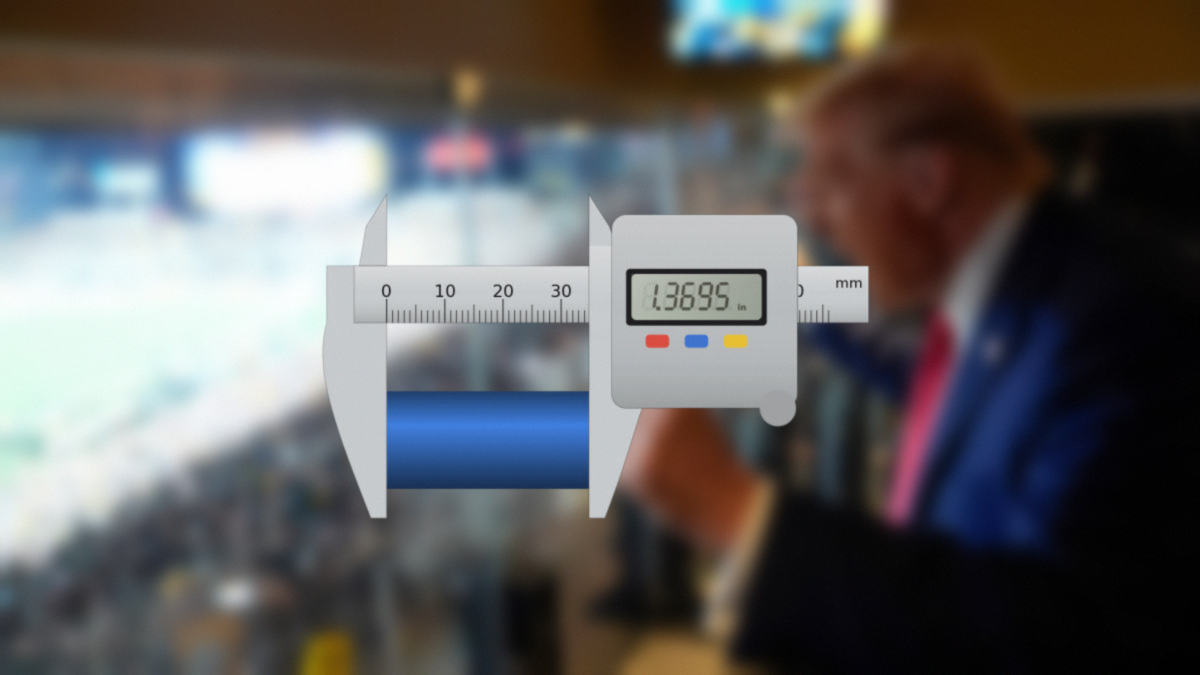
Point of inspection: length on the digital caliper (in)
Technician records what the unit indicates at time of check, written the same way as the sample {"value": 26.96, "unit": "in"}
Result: {"value": 1.3695, "unit": "in"}
